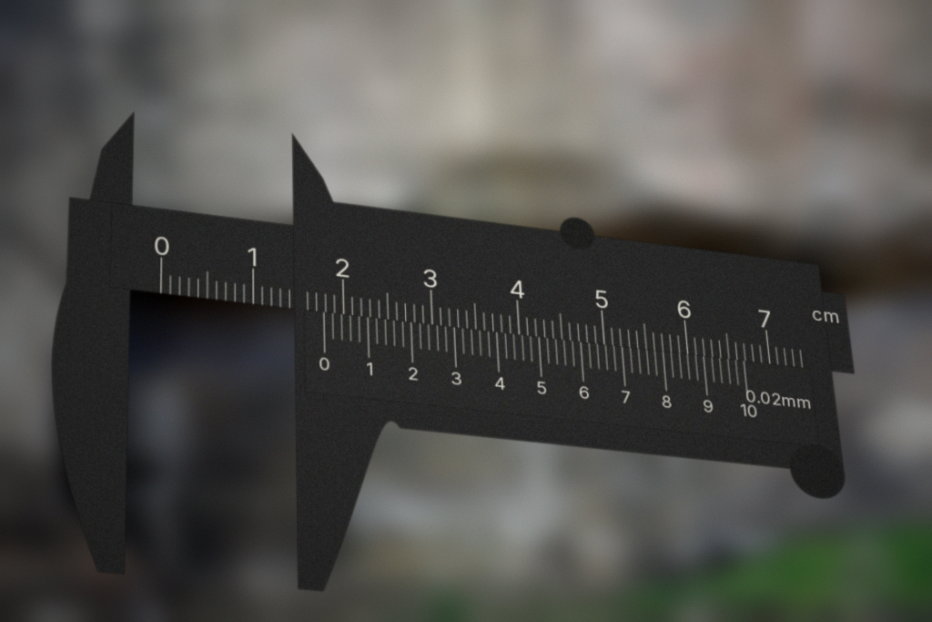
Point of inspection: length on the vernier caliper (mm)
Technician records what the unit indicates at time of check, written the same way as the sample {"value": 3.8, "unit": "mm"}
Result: {"value": 17.8, "unit": "mm"}
